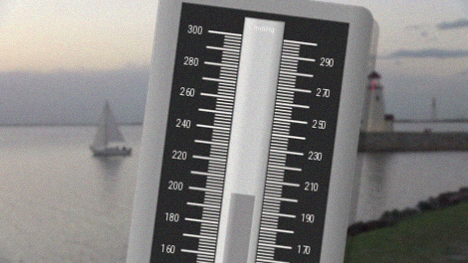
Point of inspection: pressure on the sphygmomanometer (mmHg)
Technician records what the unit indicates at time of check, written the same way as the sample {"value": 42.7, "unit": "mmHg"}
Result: {"value": 200, "unit": "mmHg"}
